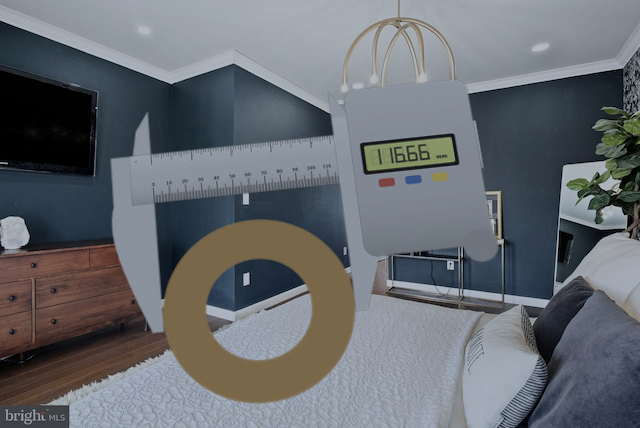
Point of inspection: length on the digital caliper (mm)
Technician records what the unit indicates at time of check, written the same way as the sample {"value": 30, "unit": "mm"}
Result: {"value": 116.66, "unit": "mm"}
